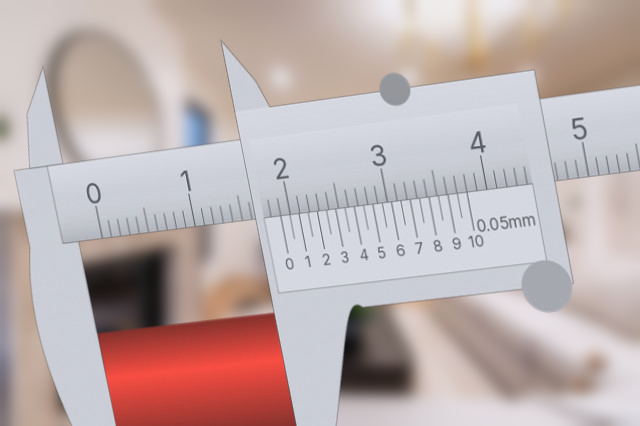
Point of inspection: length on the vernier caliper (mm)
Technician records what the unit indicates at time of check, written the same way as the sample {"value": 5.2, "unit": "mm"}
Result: {"value": 19.0, "unit": "mm"}
